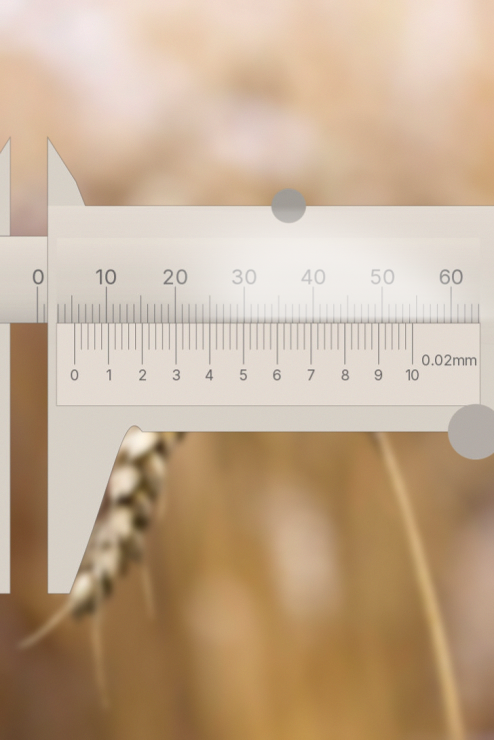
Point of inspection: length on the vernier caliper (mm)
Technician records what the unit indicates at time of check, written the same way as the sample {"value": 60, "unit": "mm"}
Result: {"value": 5.4, "unit": "mm"}
